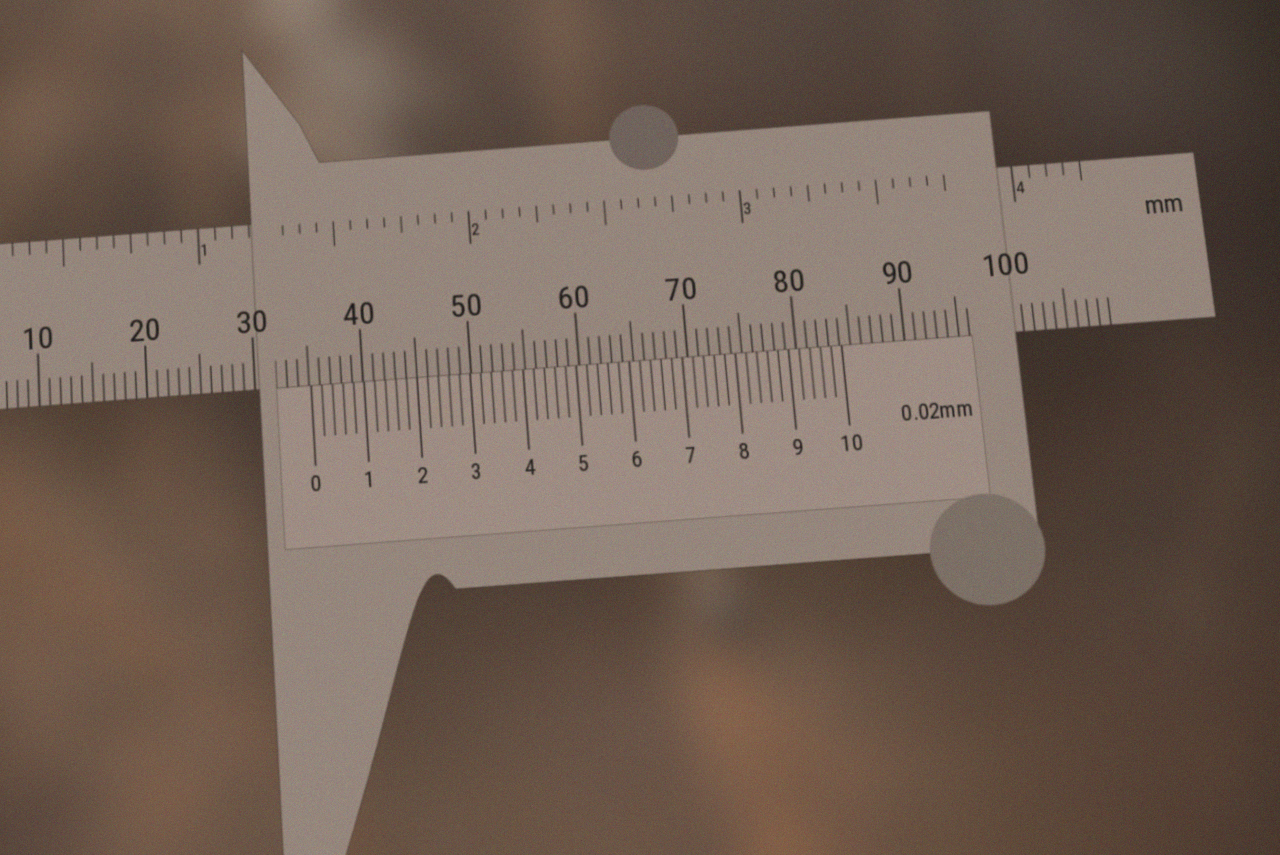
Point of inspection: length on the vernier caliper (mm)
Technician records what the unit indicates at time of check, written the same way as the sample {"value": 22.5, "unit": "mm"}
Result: {"value": 35.2, "unit": "mm"}
